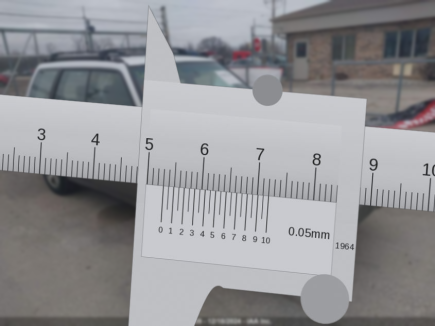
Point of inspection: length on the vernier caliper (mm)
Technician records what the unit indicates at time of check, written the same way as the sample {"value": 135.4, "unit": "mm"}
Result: {"value": 53.0, "unit": "mm"}
